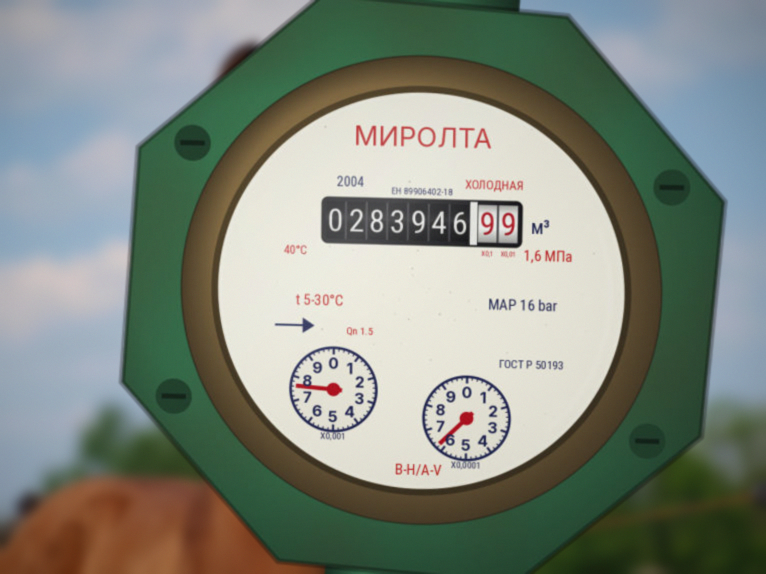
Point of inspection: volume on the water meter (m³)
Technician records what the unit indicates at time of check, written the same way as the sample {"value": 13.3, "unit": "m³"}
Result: {"value": 283946.9976, "unit": "m³"}
